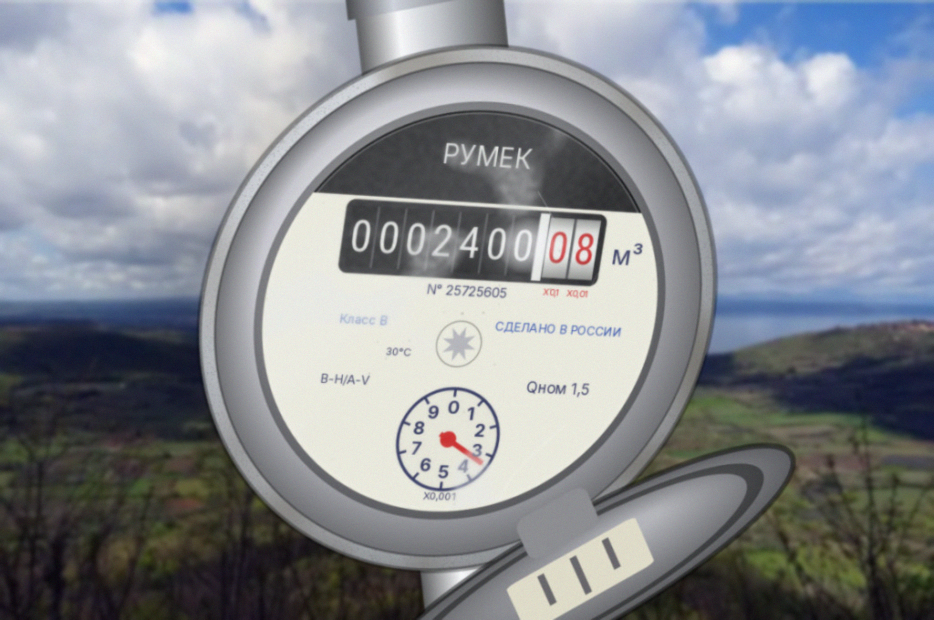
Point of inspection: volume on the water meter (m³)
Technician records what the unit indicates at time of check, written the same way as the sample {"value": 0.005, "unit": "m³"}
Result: {"value": 2400.083, "unit": "m³"}
